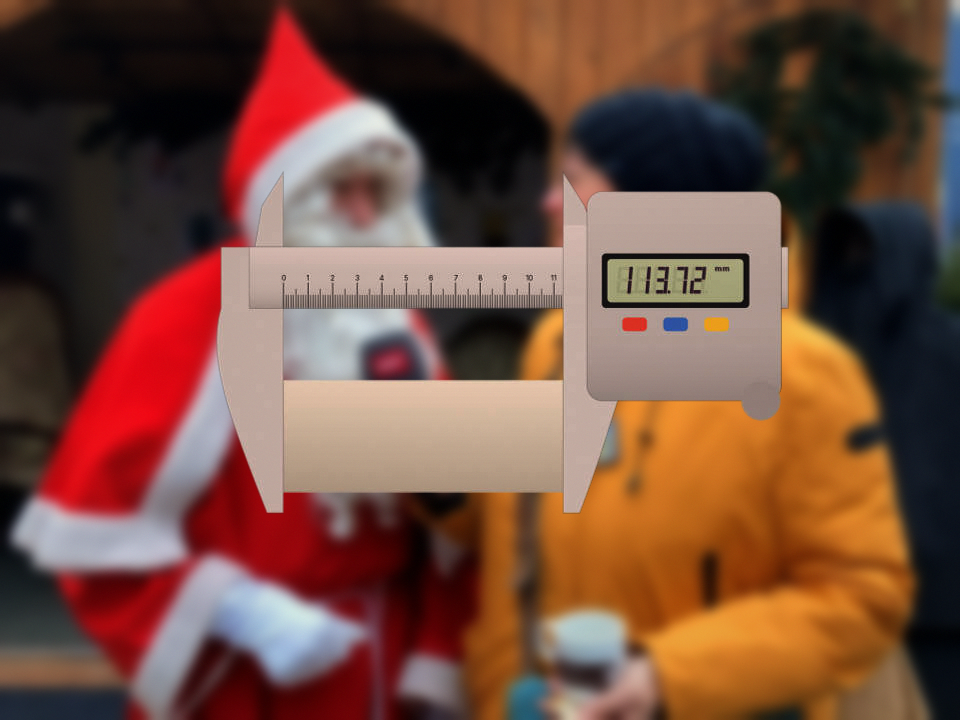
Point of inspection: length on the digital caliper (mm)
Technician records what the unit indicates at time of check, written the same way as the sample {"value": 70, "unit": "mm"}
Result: {"value": 113.72, "unit": "mm"}
